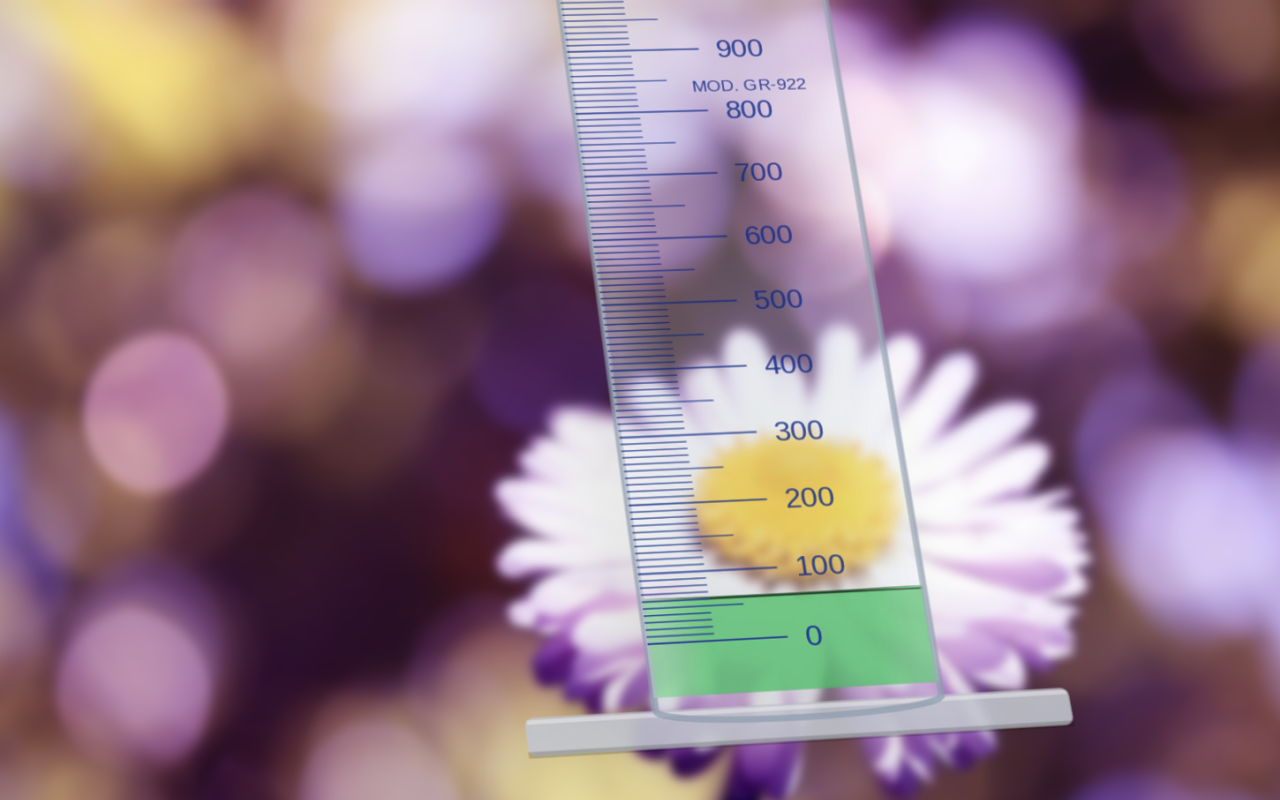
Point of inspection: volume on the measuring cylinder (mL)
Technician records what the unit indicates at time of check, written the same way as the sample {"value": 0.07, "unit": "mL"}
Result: {"value": 60, "unit": "mL"}
